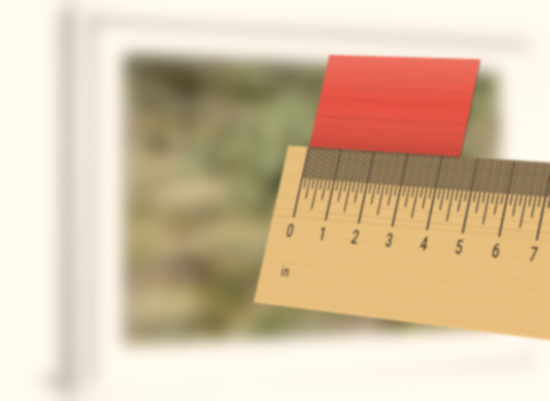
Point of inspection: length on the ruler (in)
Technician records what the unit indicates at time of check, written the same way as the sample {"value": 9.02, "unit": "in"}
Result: {"value": 4.5, "unit": "in"}
